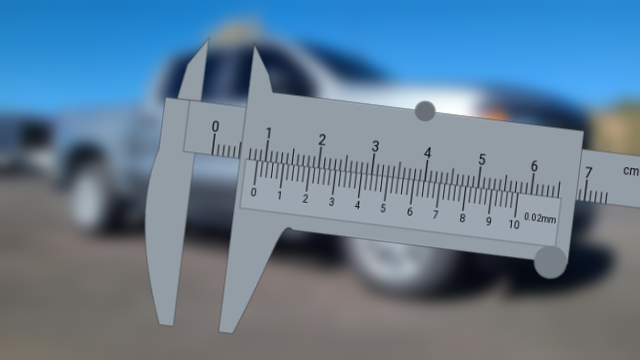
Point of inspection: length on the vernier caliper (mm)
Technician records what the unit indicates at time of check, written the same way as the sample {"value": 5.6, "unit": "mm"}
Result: {"value": 8.5, "unit": "mm"}
